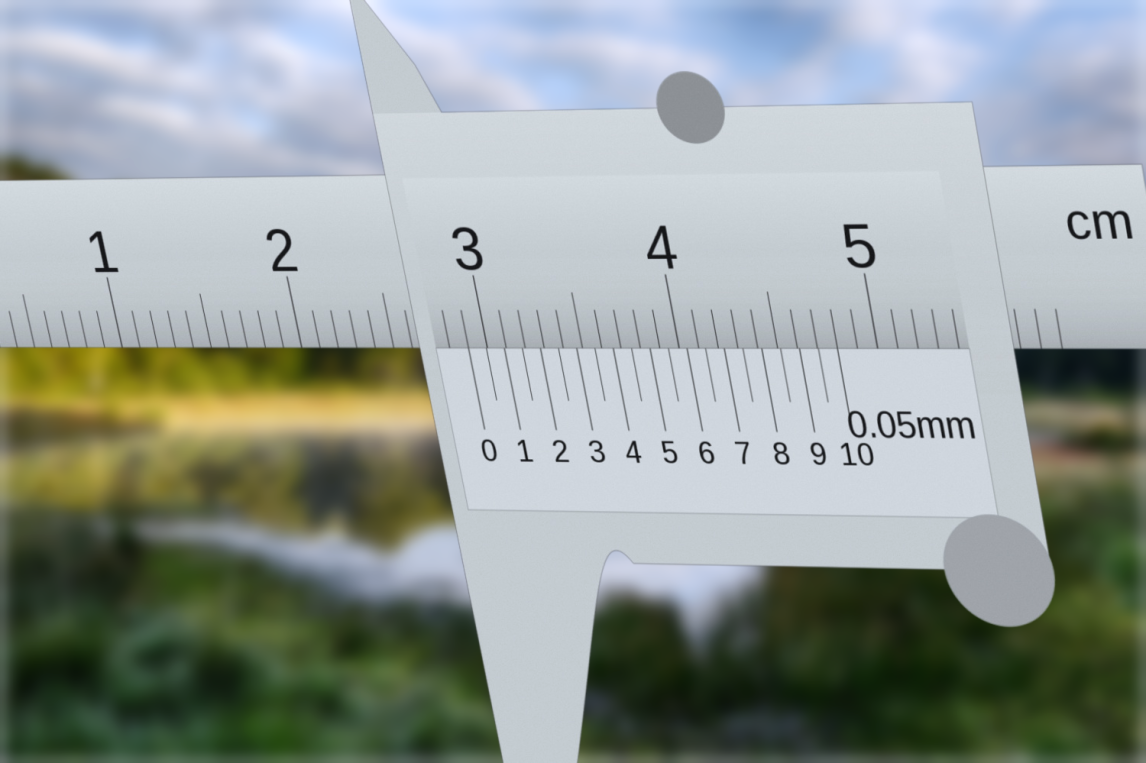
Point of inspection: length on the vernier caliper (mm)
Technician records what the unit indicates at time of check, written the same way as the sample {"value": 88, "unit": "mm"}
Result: {"value": 29.0, "unit": "mm"}
